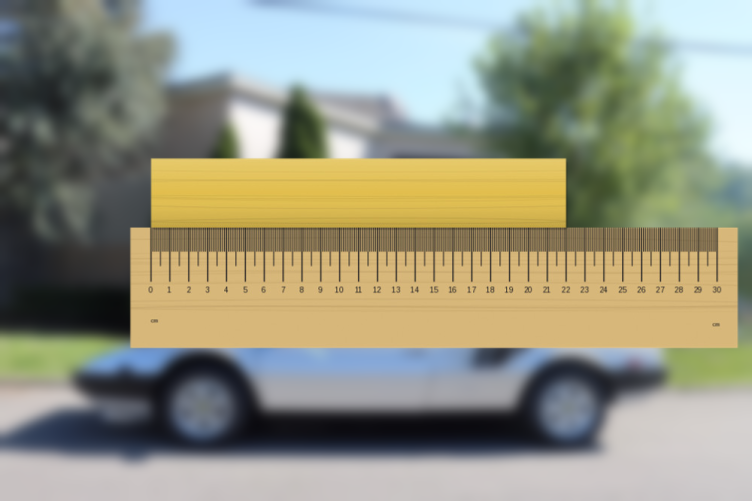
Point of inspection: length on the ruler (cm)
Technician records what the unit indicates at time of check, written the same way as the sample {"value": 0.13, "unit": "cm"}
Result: {"value": 22, "unit": "cm"}
